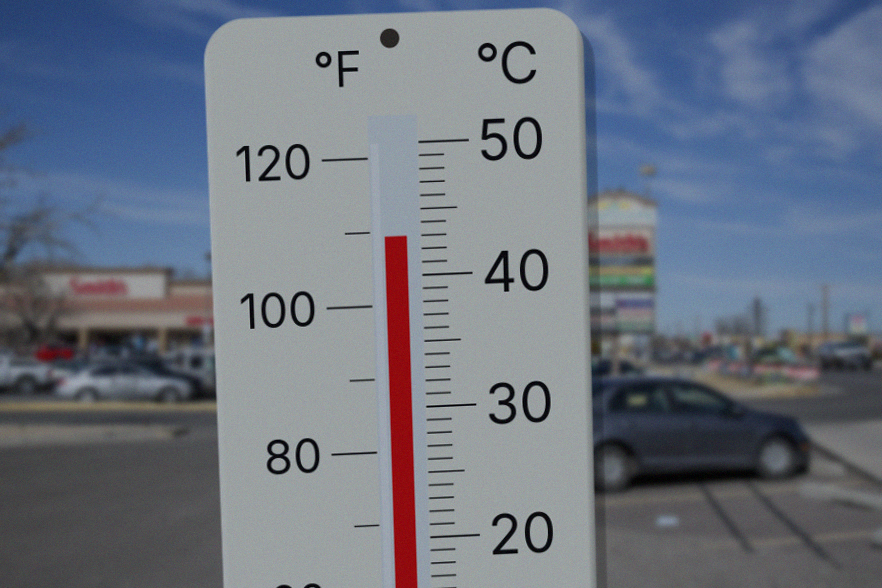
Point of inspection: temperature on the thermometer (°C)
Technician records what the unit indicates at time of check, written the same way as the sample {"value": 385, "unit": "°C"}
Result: {"value": 43, "unit": "°C"}
